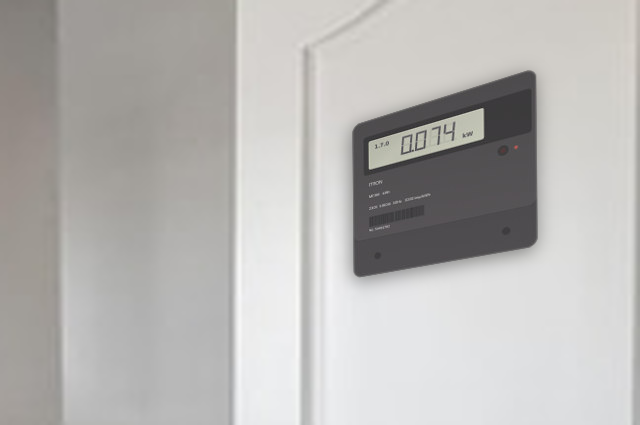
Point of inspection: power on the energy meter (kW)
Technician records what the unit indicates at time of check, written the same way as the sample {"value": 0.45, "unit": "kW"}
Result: {"value": 0.074, "unit": "kW"}
